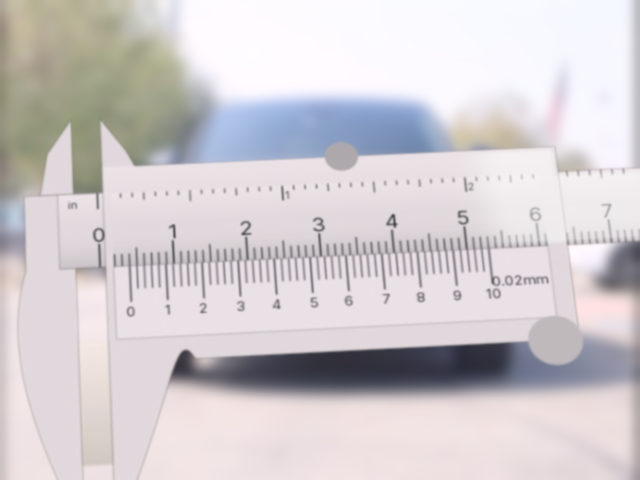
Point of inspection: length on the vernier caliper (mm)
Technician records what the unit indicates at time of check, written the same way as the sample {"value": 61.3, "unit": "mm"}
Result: {"value": 4.0, "unit": "mm"}
